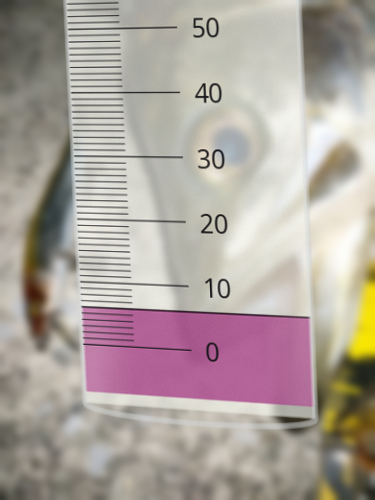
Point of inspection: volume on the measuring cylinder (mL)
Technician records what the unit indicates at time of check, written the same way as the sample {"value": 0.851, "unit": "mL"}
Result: {"value": 6, "unit": "mL"}
